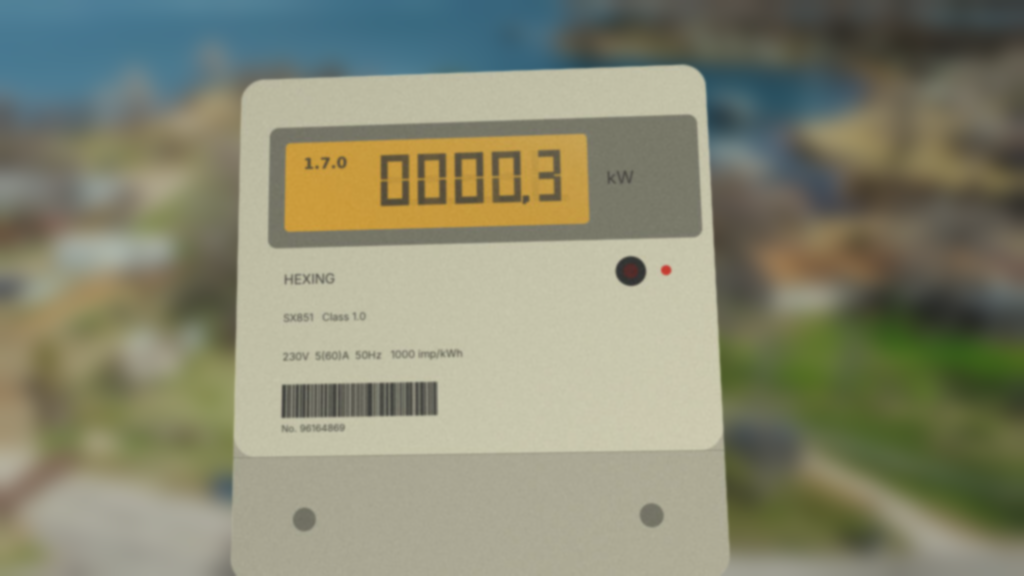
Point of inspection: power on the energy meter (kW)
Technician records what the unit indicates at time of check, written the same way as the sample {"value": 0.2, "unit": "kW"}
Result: {"value": 0.3, "unit": "kW"}
